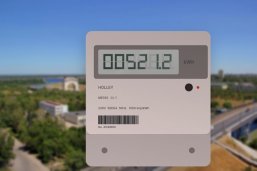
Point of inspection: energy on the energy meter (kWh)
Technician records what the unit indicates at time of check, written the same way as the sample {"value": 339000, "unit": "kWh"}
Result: {"value": 521.2, "unit": "kWh"}
